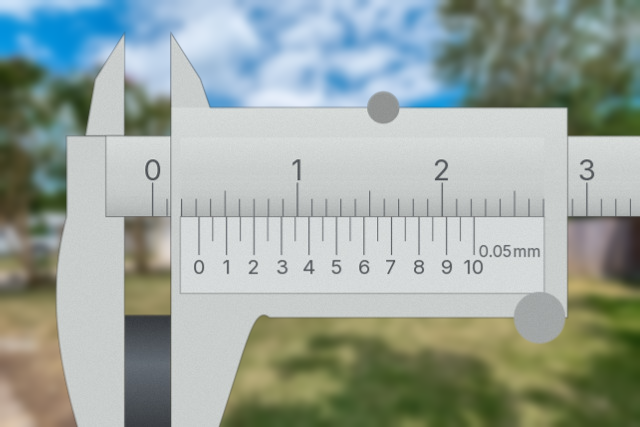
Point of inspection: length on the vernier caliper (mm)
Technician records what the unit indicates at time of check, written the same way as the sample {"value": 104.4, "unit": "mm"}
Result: {"value": 3.2, "unit": "mm"}
